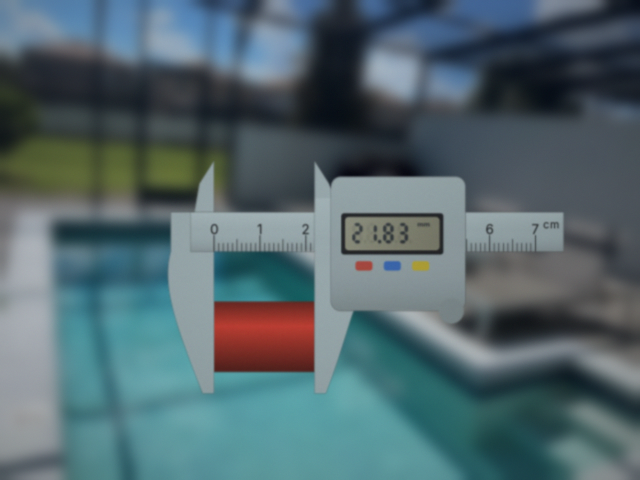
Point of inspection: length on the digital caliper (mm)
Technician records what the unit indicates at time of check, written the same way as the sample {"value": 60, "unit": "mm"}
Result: {"value": 21.83, "unit": "mm"}
